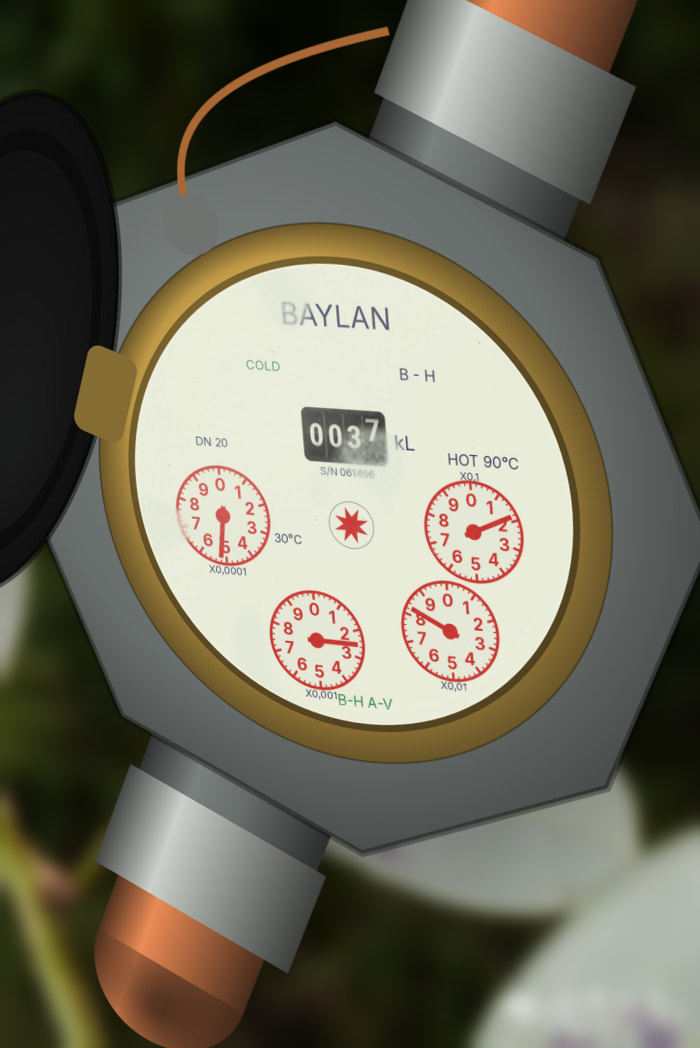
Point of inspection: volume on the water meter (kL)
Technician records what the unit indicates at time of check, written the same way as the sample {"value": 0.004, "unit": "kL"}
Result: {"value": 37.1825, "unit": "kL"}
